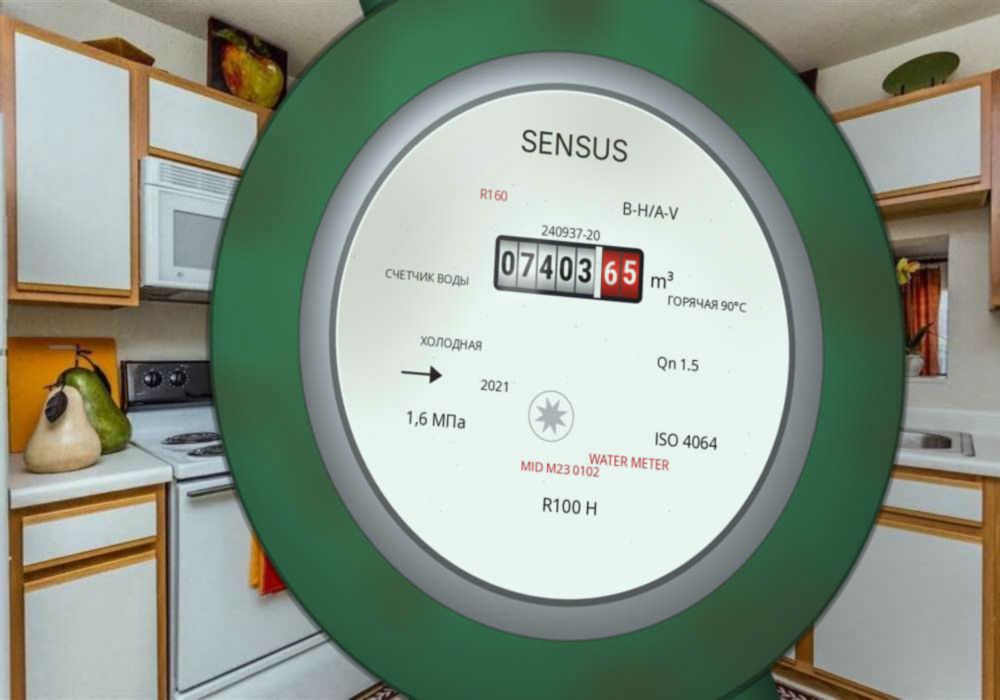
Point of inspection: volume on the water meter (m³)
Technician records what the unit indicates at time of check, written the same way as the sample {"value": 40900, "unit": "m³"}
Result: {"value": 7403.65, "unit": "m³"}
